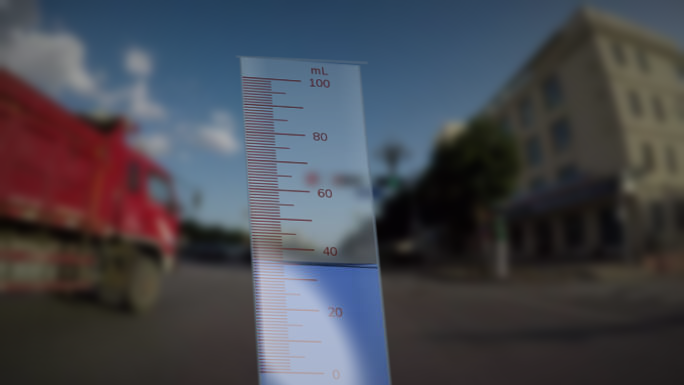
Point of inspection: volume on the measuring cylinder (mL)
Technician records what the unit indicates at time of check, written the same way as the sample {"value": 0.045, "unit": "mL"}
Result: {"value": 35, "unit": "mL"}
